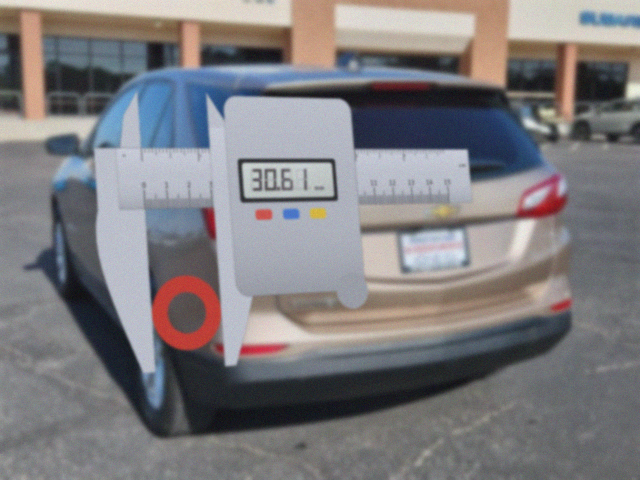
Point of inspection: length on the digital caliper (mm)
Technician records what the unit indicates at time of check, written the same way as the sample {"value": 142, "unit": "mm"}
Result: {"value": 30.61, "unit": "mm"}
